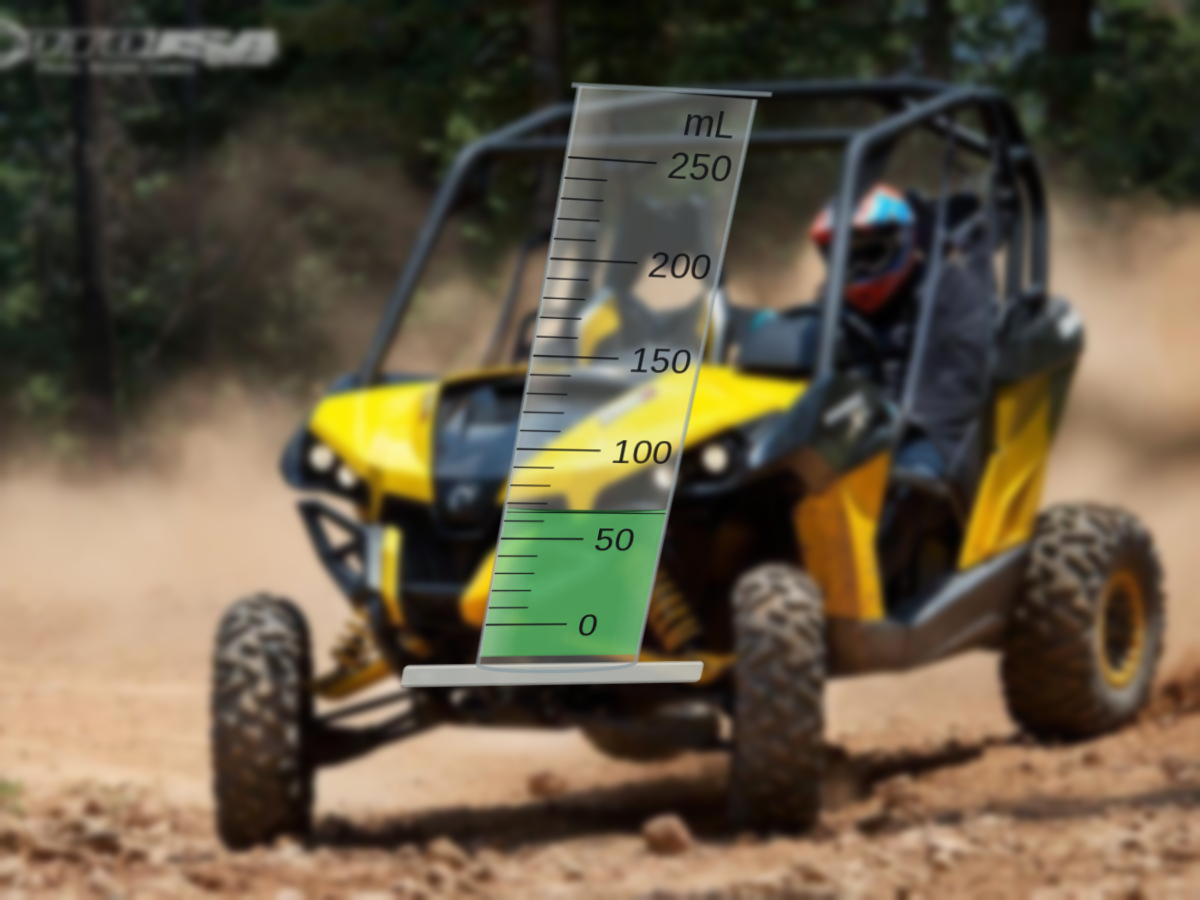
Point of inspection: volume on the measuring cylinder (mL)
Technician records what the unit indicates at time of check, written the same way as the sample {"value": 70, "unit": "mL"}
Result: {"value": 65, "unit": "mL"}
